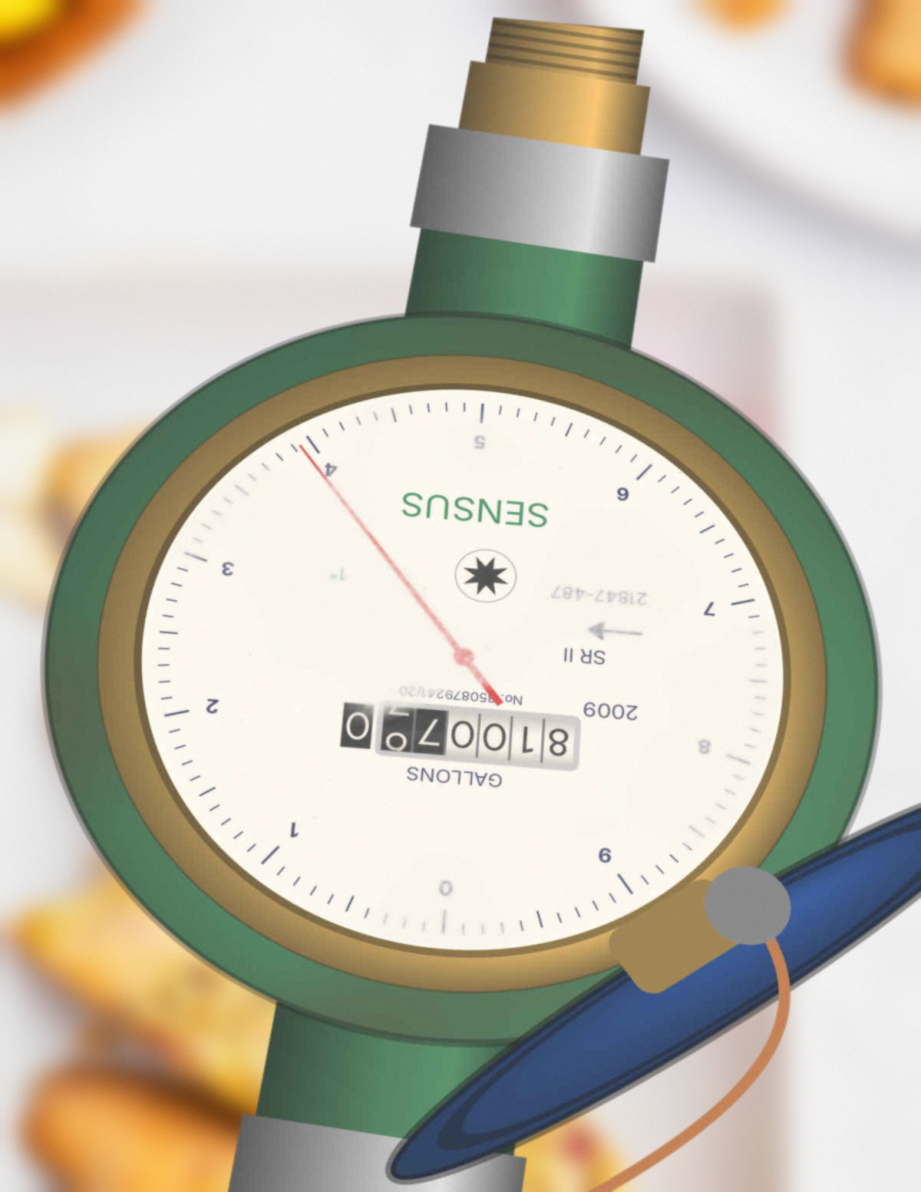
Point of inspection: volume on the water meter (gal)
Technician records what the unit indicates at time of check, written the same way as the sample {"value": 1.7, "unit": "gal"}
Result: {"value": 8100763.9, "unit": "gal"}
